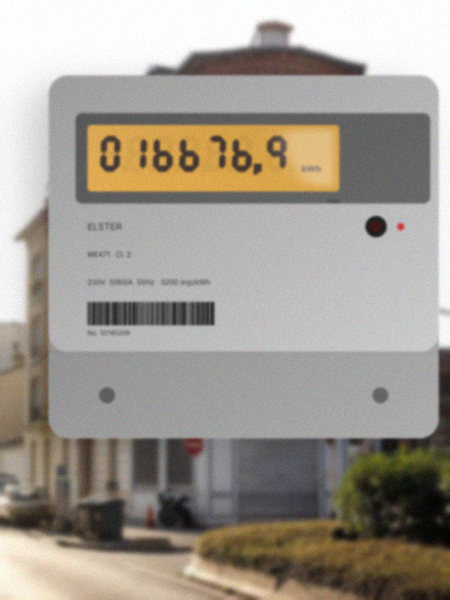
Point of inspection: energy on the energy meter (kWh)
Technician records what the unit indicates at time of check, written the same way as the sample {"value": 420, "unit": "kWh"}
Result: {"value": 16676.9, "unit": "kWh"}
